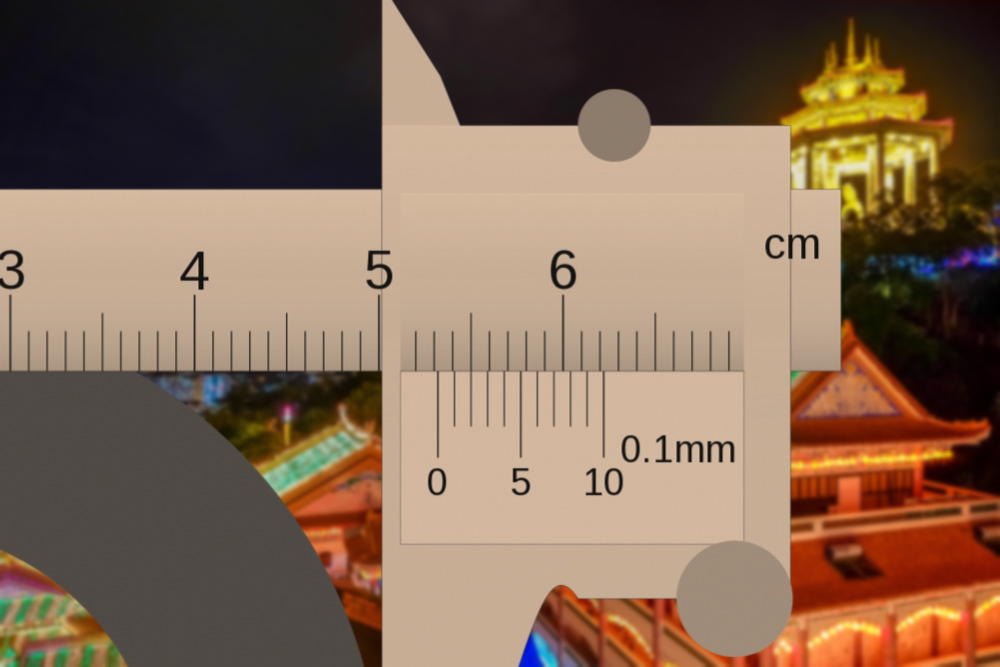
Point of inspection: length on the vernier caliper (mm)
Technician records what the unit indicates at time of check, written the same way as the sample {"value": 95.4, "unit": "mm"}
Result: {"value": 53.2, "unit": "mm"}
